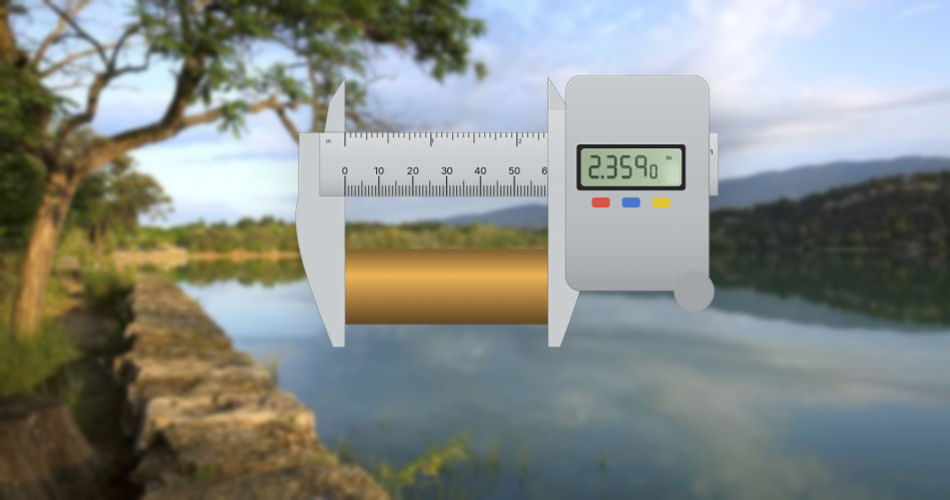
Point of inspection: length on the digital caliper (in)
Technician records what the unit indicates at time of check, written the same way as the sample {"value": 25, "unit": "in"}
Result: {"value": 2.3590, "unit": "in"}
